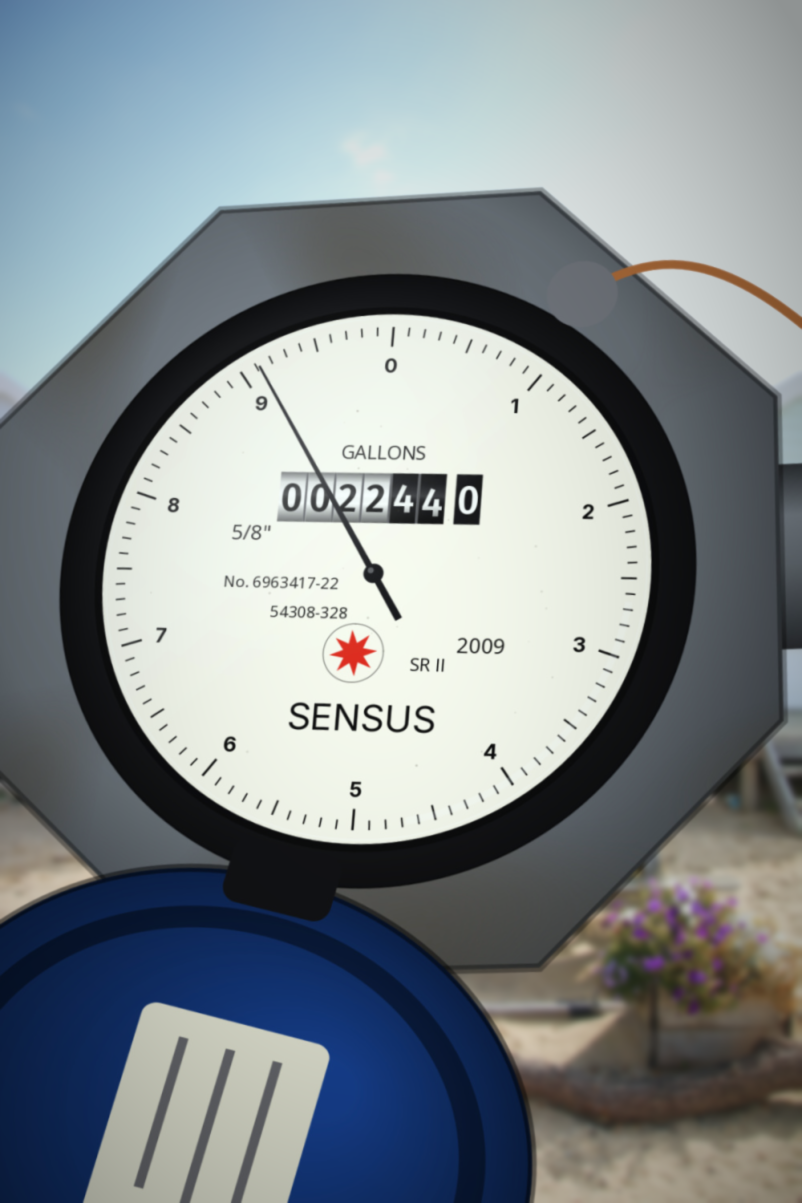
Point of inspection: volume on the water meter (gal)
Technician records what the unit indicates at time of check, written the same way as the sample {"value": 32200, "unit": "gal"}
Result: {"value": 22439.1, "unit": "gal"}
